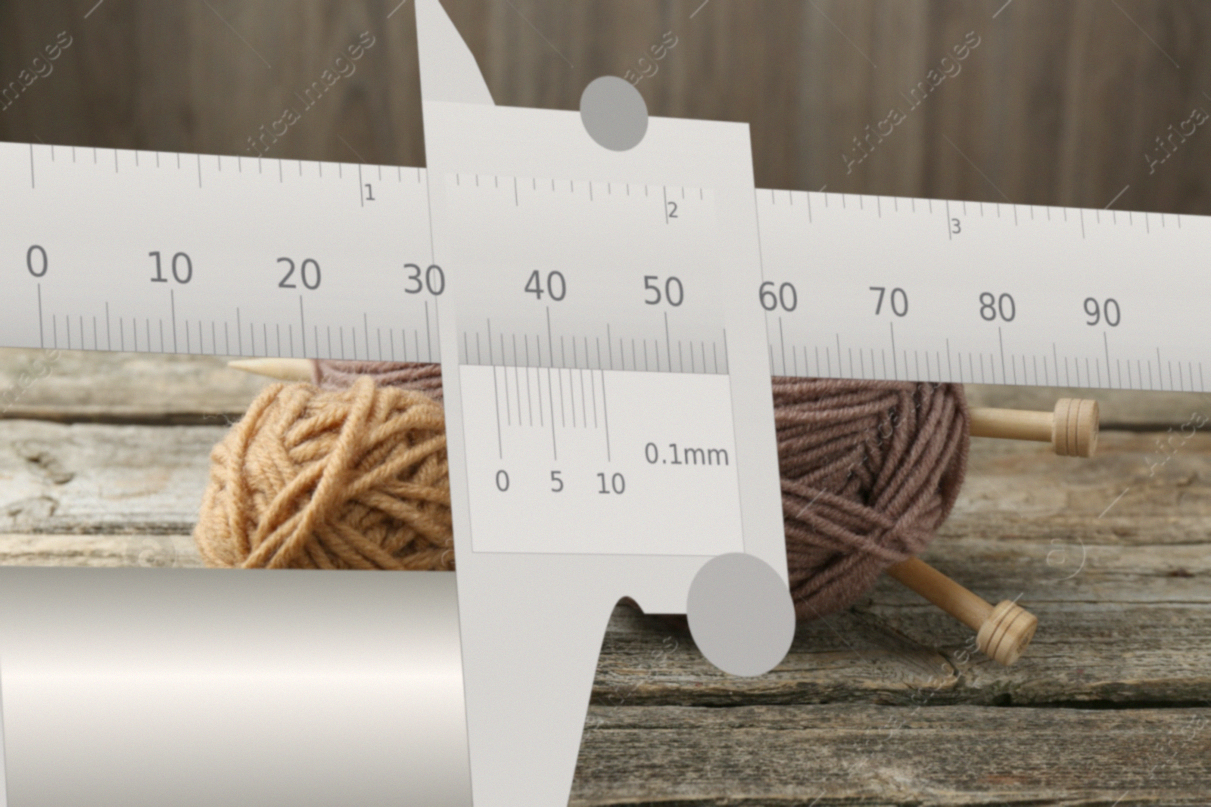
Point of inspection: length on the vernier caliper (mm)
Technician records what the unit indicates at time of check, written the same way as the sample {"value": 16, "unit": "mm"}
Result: {"value": 35.2, "unit": "mm"}
